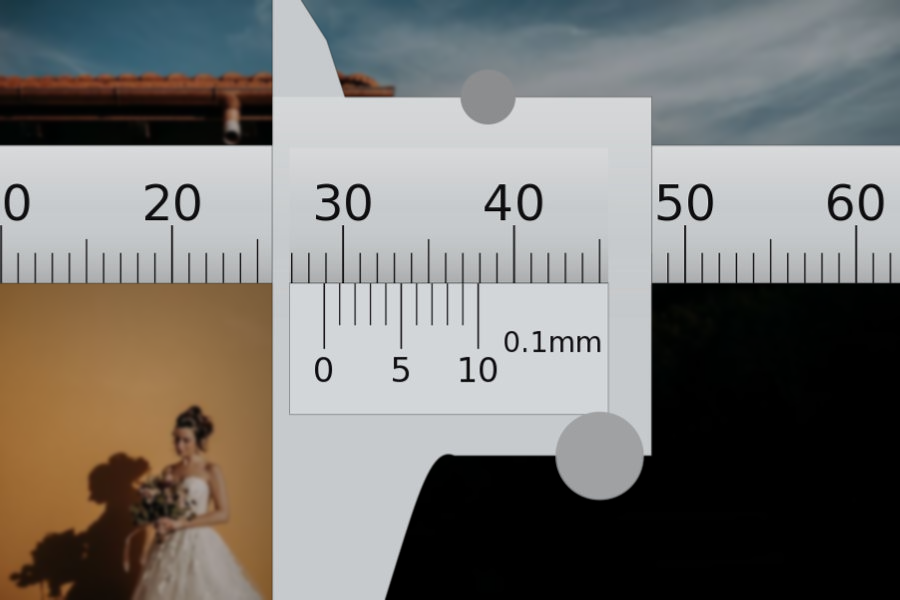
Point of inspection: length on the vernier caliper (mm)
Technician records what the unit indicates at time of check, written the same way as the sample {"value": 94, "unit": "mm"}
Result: {"value": 28.9, "unit": "mm"}
